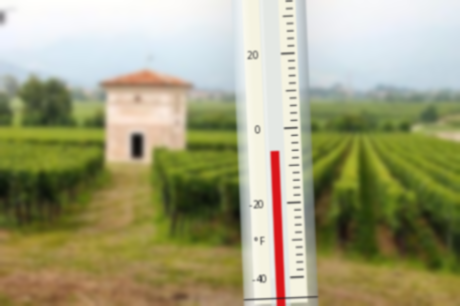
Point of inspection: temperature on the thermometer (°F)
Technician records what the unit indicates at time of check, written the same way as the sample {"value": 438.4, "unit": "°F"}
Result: {"value": -6, "unit": "°F"}
